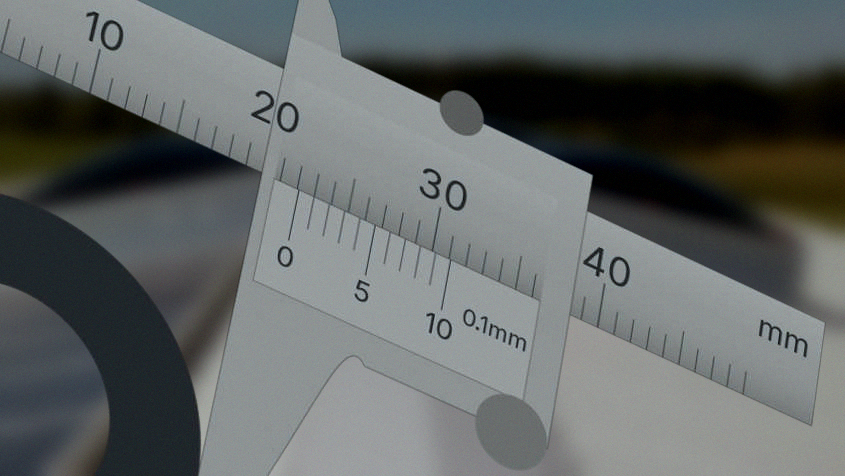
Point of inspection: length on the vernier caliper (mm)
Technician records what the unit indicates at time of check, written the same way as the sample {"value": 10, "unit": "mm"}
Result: {"value": 22.1, "unit": "mm"}
